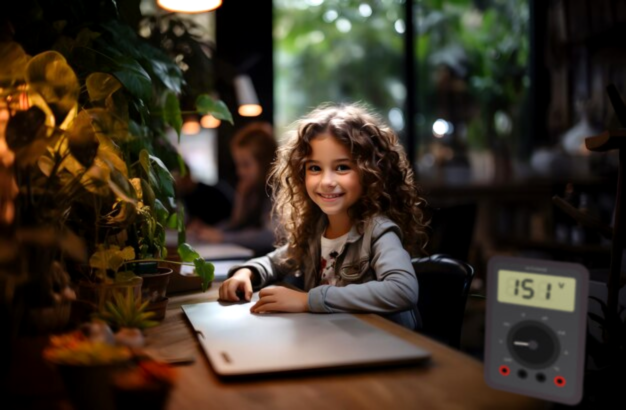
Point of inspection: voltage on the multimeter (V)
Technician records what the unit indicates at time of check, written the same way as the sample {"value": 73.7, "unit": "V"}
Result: {"value": 151, "unit": "V"}
